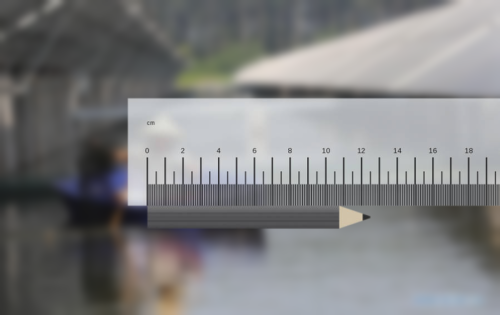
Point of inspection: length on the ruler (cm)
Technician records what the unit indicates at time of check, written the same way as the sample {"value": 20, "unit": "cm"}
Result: {"value": 12.5, "unit": "cm"}
